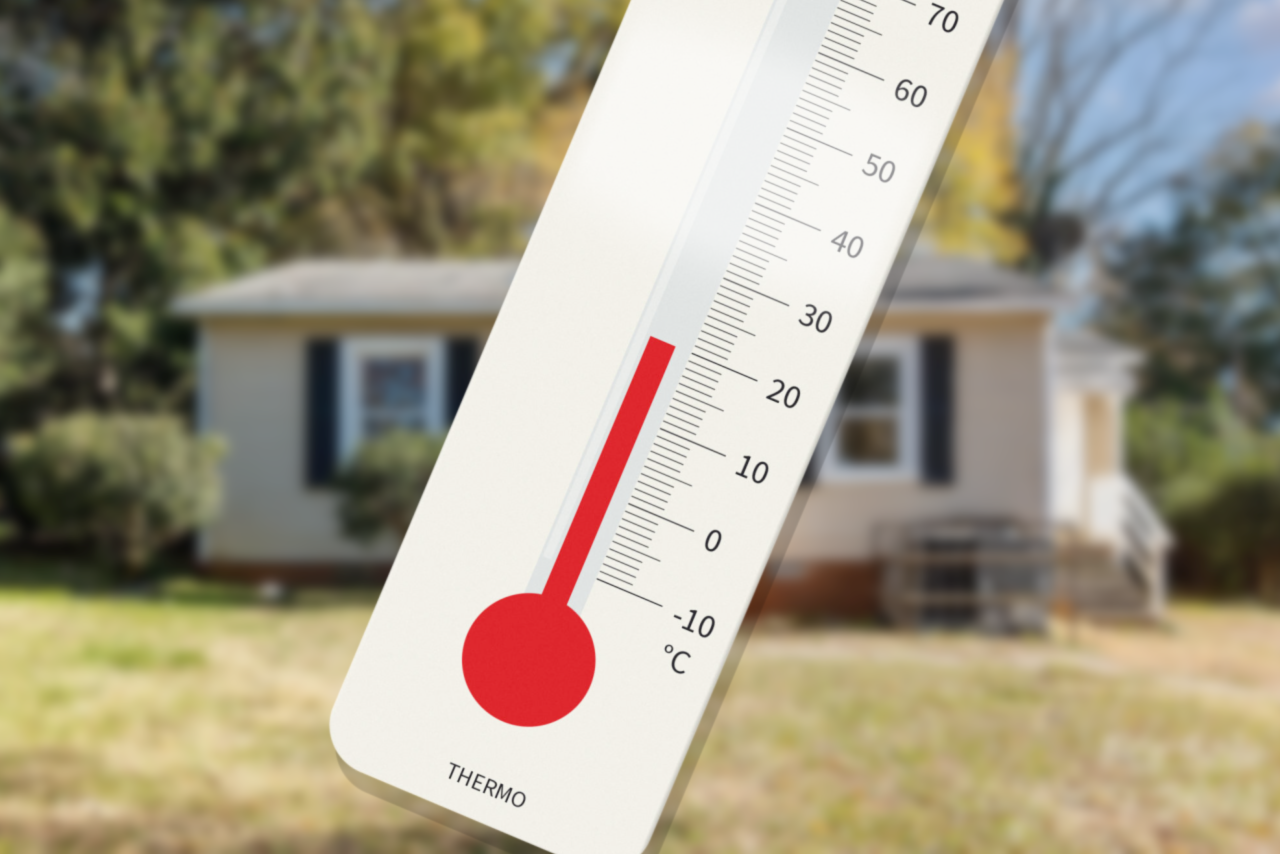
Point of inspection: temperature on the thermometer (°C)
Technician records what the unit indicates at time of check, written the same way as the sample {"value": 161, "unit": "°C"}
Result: {"value": 20, "unit": "°C"}
